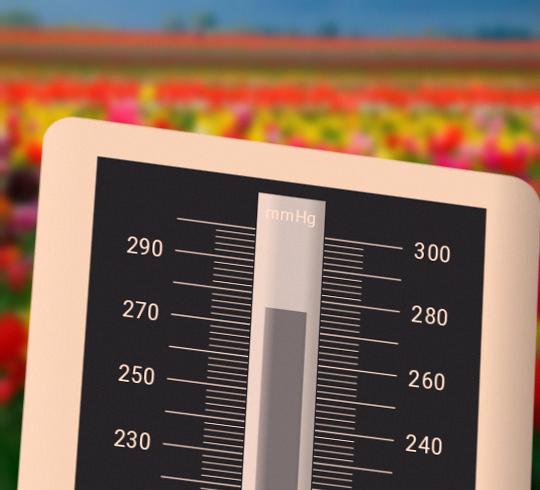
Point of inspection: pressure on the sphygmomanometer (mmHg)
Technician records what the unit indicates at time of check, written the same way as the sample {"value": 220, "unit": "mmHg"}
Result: {"value": 276, "unit": "mmHg"}
